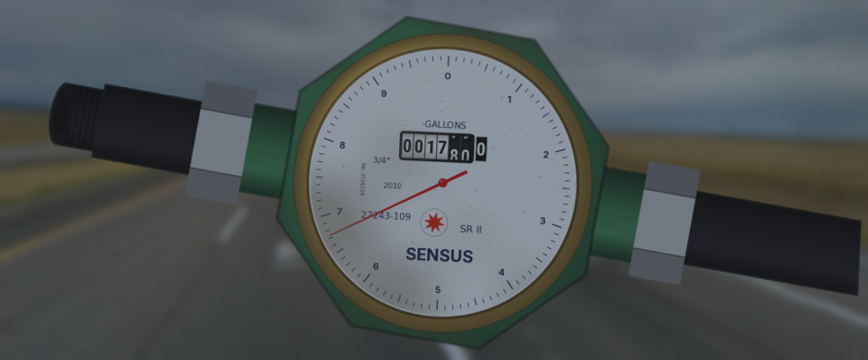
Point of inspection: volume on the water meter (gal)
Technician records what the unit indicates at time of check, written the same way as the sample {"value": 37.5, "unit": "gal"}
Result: {"value": 17796.7, "unit": "gal"}
